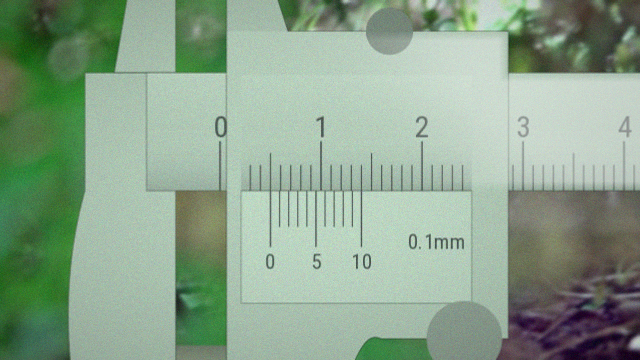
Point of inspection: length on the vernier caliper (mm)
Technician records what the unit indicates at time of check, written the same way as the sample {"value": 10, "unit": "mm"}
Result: {"value": 5.0, "unit": "mm"}
